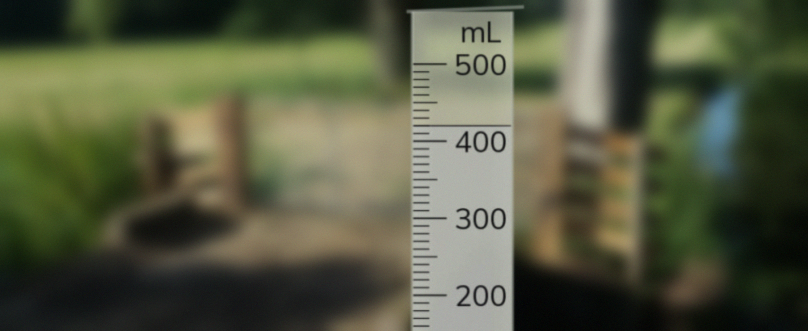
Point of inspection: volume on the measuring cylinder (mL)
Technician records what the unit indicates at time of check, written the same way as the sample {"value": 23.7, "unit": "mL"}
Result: {"value": 420, "unit": "mL"}
